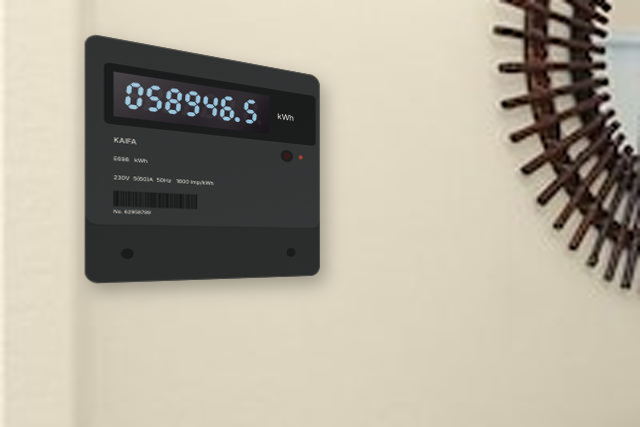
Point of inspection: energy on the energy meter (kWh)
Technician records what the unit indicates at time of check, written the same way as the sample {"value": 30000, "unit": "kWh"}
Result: {"value": 58946.5, "unit": "kWh"}
